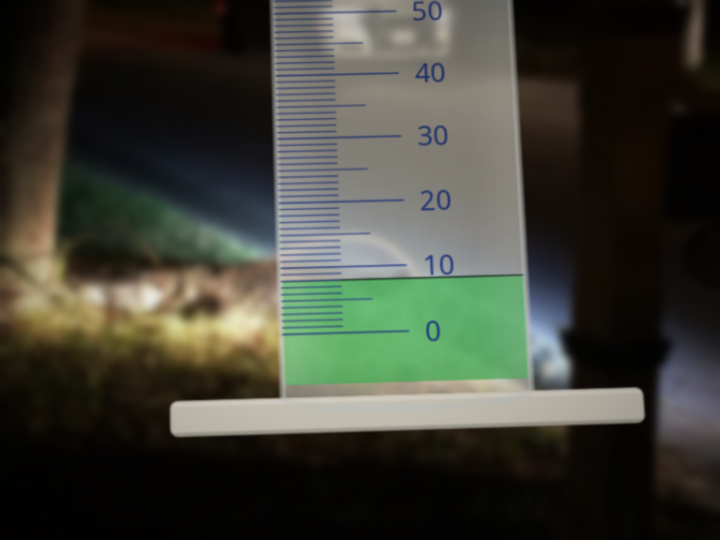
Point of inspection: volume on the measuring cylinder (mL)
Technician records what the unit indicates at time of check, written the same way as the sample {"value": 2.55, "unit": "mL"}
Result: {"value": 8, "unit": "mL"}
